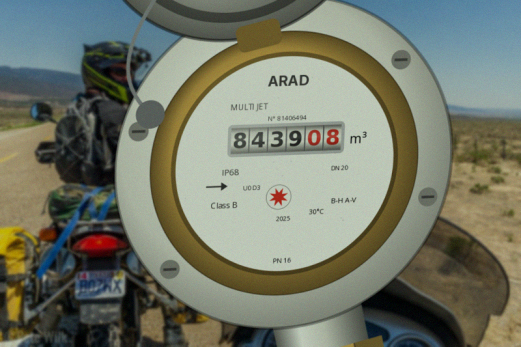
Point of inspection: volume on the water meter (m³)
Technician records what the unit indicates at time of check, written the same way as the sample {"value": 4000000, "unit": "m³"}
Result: {"value": 8439.08, "unit": "m³"}
